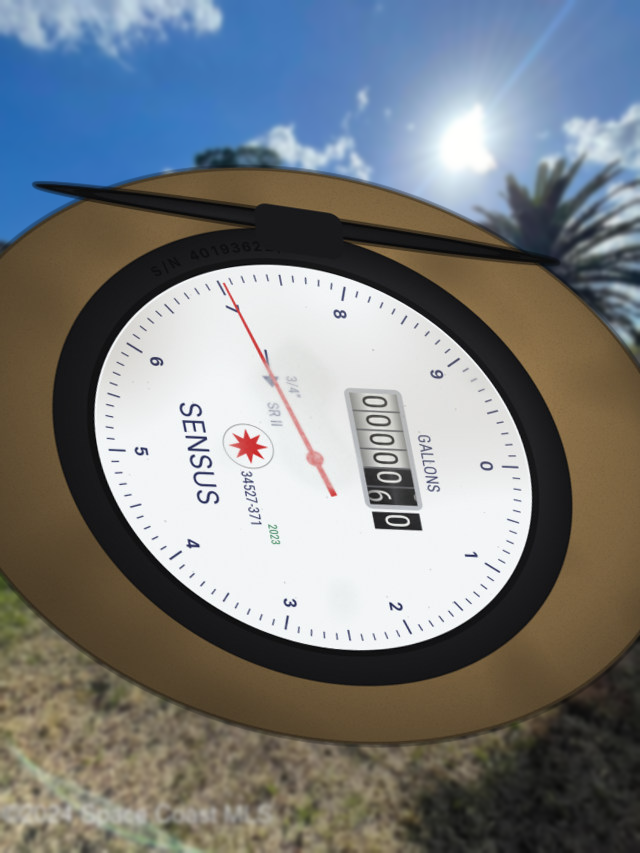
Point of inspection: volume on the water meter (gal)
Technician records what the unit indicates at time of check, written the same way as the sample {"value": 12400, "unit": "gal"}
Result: {"value": 57.0, "unit": "gal"}
